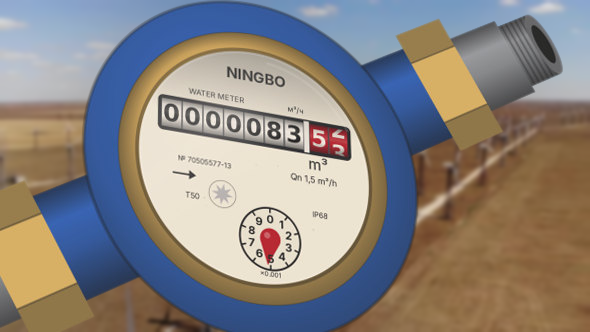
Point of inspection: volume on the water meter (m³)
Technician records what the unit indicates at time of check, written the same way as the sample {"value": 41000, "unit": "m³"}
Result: {"value": 83.525, "unit": "m³"}
